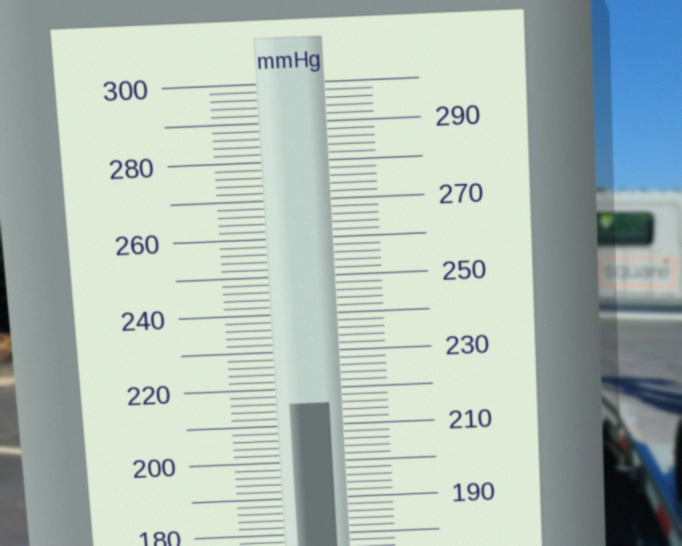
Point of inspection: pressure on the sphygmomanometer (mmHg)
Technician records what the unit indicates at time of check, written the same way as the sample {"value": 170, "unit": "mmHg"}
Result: {"value": 216, "unit": "mmHg"}
